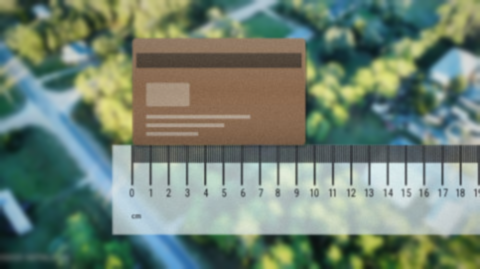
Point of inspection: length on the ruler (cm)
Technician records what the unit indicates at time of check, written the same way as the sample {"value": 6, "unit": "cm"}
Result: {"value": 9.5, "unit": "cm"}
